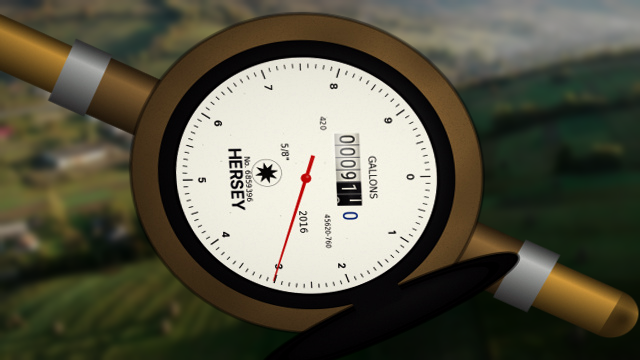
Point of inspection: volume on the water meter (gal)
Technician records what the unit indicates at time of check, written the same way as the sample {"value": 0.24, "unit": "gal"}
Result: {"value": 9113.0, "unit": "gal"}
